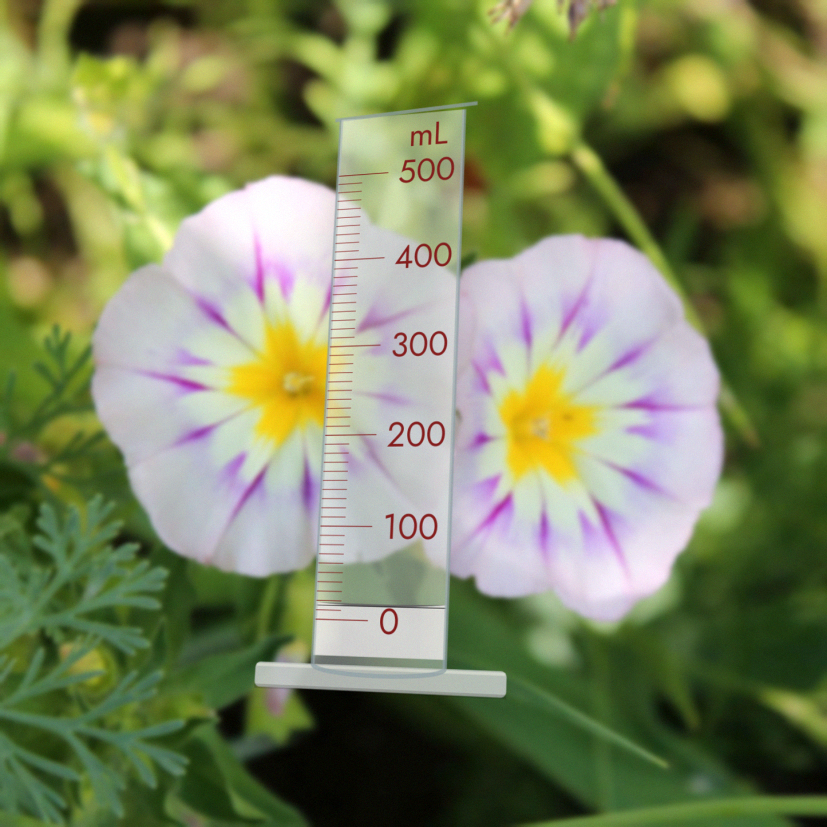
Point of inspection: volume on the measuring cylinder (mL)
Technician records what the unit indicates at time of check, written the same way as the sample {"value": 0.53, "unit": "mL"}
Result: {"value": 15, "unit": "mL"}
